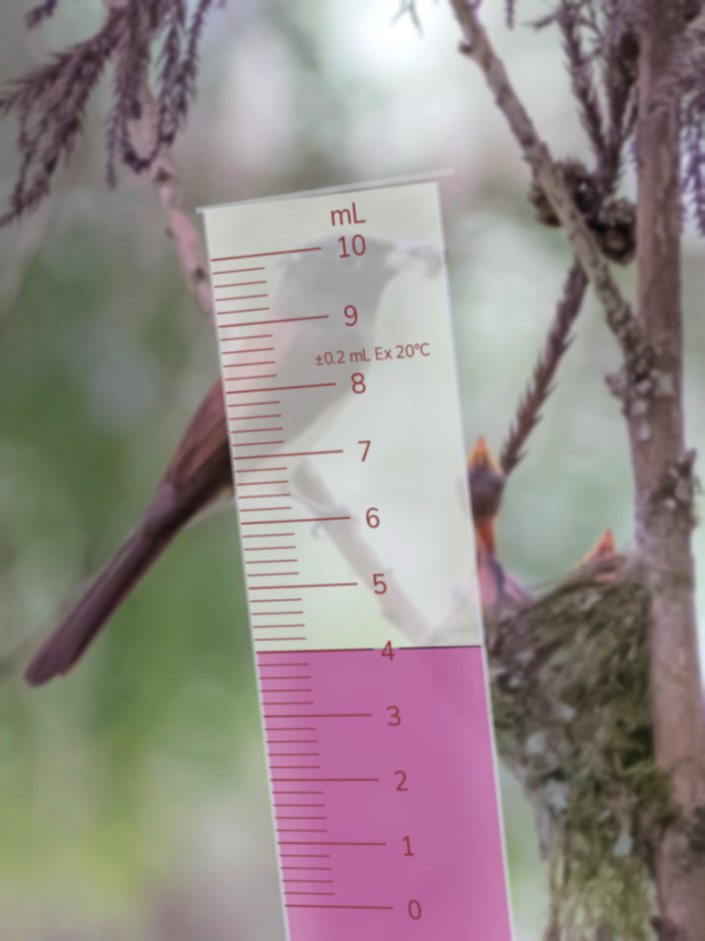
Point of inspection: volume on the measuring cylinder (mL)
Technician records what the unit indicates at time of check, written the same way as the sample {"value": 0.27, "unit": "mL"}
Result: {"value": 4, "unit": "mL"}
